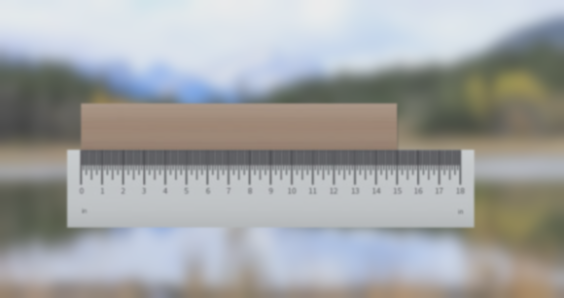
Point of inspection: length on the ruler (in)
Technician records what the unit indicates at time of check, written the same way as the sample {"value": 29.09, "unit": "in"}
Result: {"value": 15, "unit": "in"}
